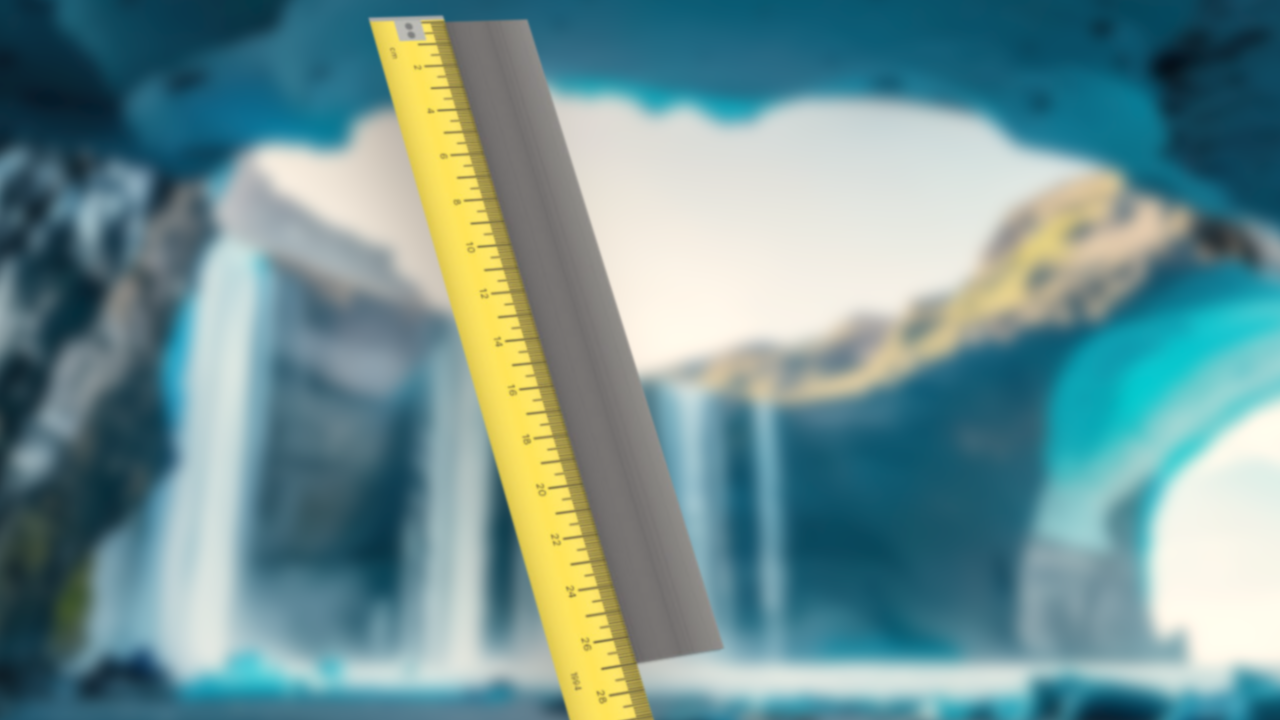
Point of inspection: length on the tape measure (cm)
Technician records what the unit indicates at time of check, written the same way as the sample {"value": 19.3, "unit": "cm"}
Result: {"value": 27, "unit": "cm"}
